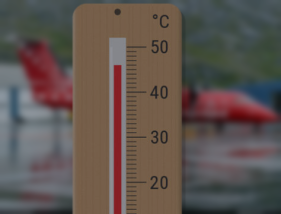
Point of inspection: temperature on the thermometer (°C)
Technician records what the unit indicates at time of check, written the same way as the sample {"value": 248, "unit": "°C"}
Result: {"value": 46, "unit": "°C"}
